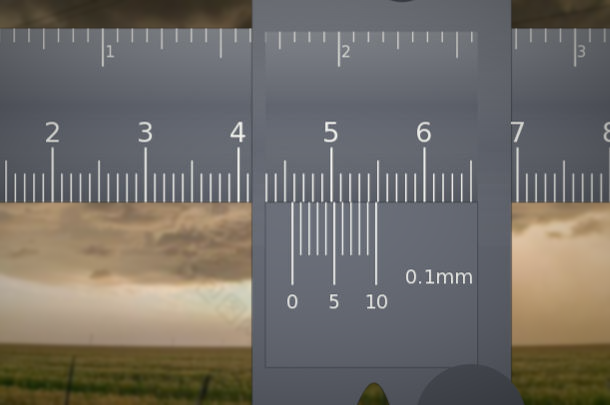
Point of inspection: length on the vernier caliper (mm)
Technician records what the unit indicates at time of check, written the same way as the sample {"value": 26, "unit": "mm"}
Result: {"value": 45.8, "unit": "mm"}
